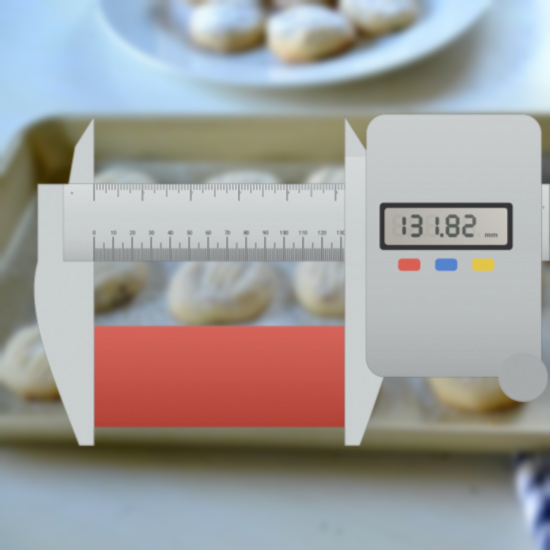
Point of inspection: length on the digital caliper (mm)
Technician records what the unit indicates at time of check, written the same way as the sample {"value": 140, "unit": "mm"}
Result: {"value": 131.82, "unit": "mm"}
